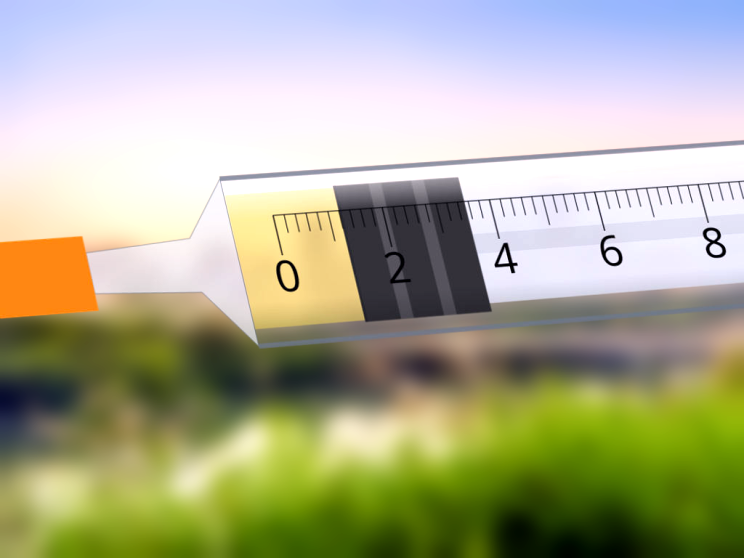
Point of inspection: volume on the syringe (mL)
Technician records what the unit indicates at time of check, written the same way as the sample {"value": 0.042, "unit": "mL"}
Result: {"value": 1.2, "unit": "mL"}
